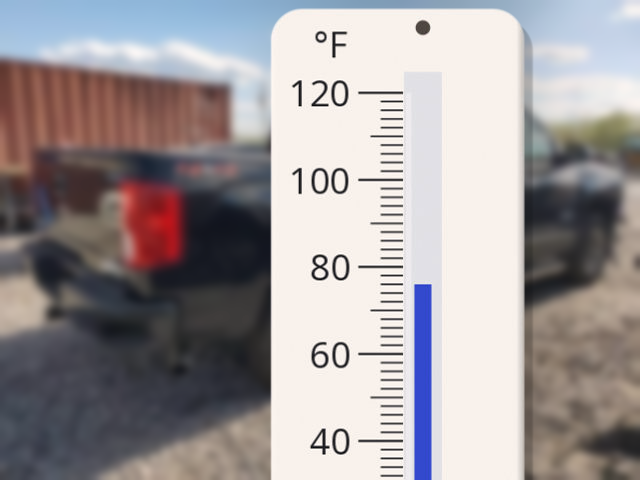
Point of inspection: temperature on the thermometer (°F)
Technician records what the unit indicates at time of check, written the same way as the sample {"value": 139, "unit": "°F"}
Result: {"value": 76, "unit": "°F"}
